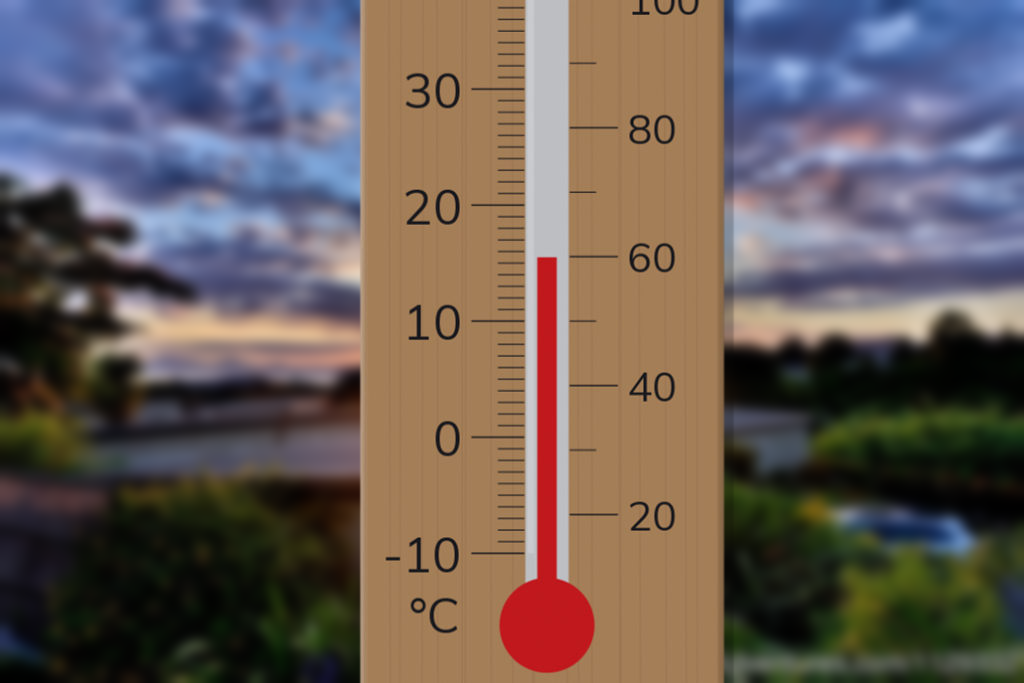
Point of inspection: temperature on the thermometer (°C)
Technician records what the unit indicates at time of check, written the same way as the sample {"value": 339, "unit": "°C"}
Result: {"value": 15.5, "unit": "°C"}
